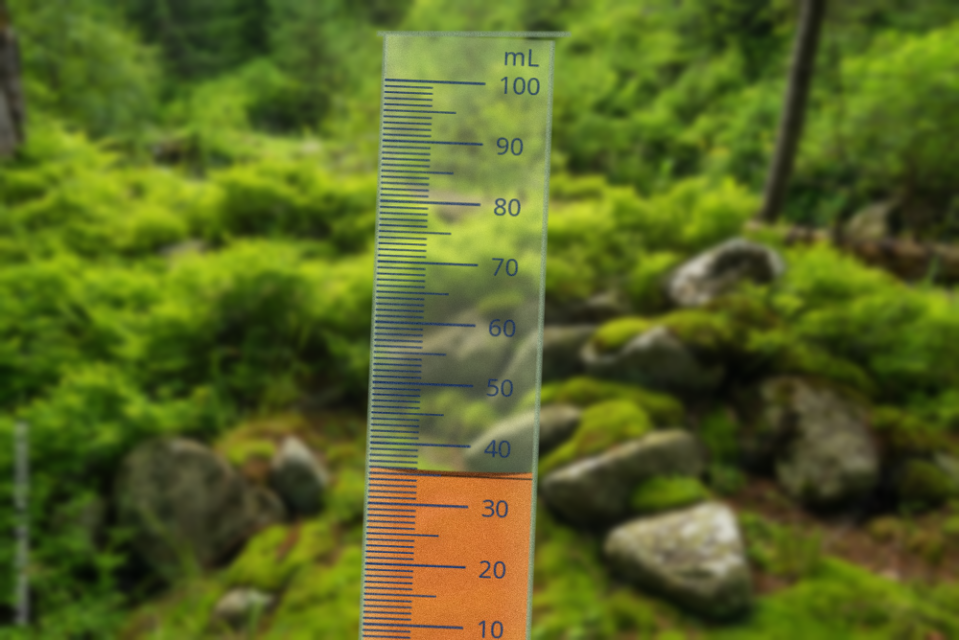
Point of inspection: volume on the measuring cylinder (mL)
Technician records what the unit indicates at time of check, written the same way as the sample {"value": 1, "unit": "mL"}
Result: {"value": 35, "unit": "mL"}
